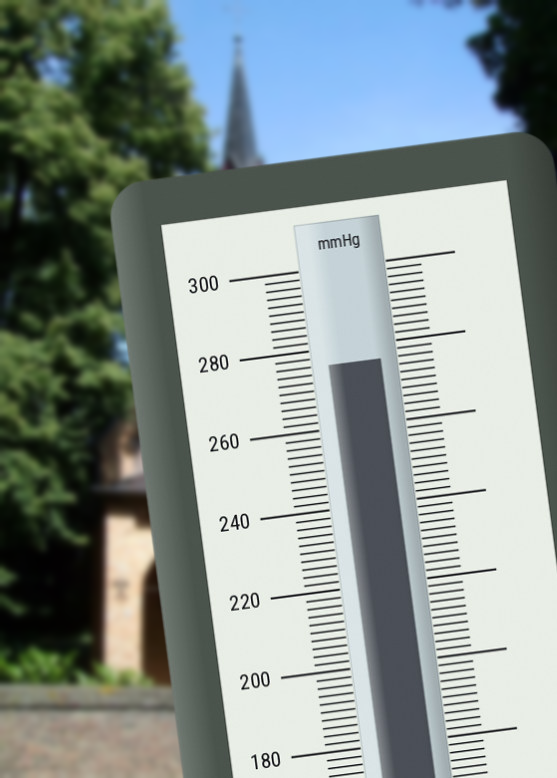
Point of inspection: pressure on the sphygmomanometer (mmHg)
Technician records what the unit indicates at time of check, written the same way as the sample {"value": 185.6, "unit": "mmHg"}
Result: {"value": 276, "unit": "mmHg"}
